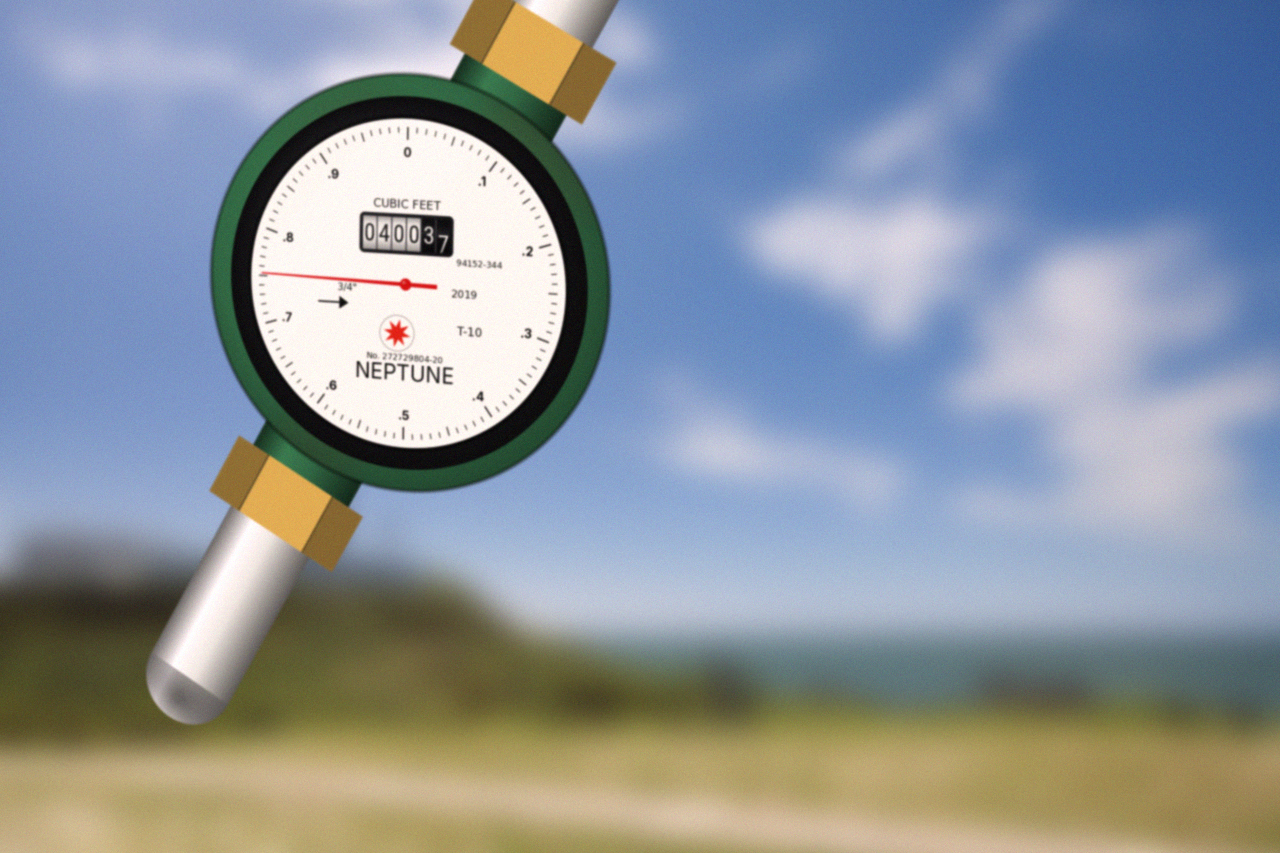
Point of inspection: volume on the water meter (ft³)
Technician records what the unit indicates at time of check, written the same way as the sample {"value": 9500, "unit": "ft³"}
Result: {"value": 40036.75, "unit": "ft³"}
